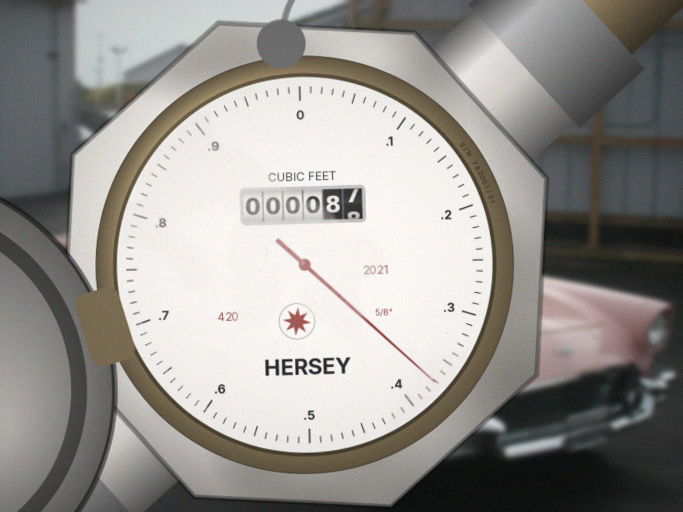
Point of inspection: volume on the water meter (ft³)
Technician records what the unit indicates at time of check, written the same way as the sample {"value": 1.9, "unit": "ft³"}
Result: {"value": 87.37, "unit": "ft³"}
